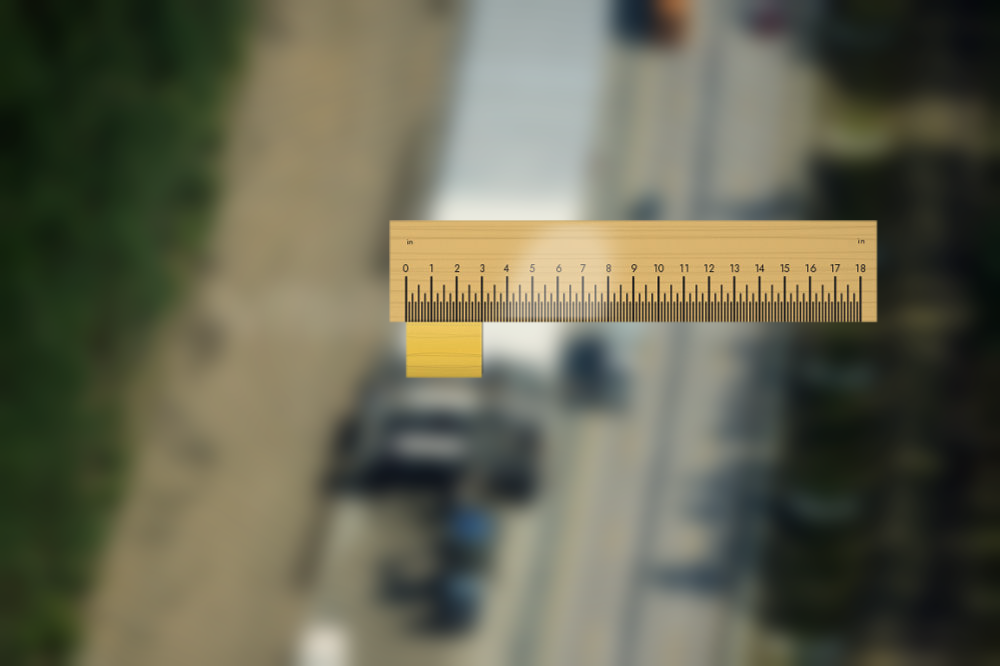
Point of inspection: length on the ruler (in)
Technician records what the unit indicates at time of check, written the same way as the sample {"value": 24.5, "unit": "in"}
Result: {"value": 3, "unit": "in"}
